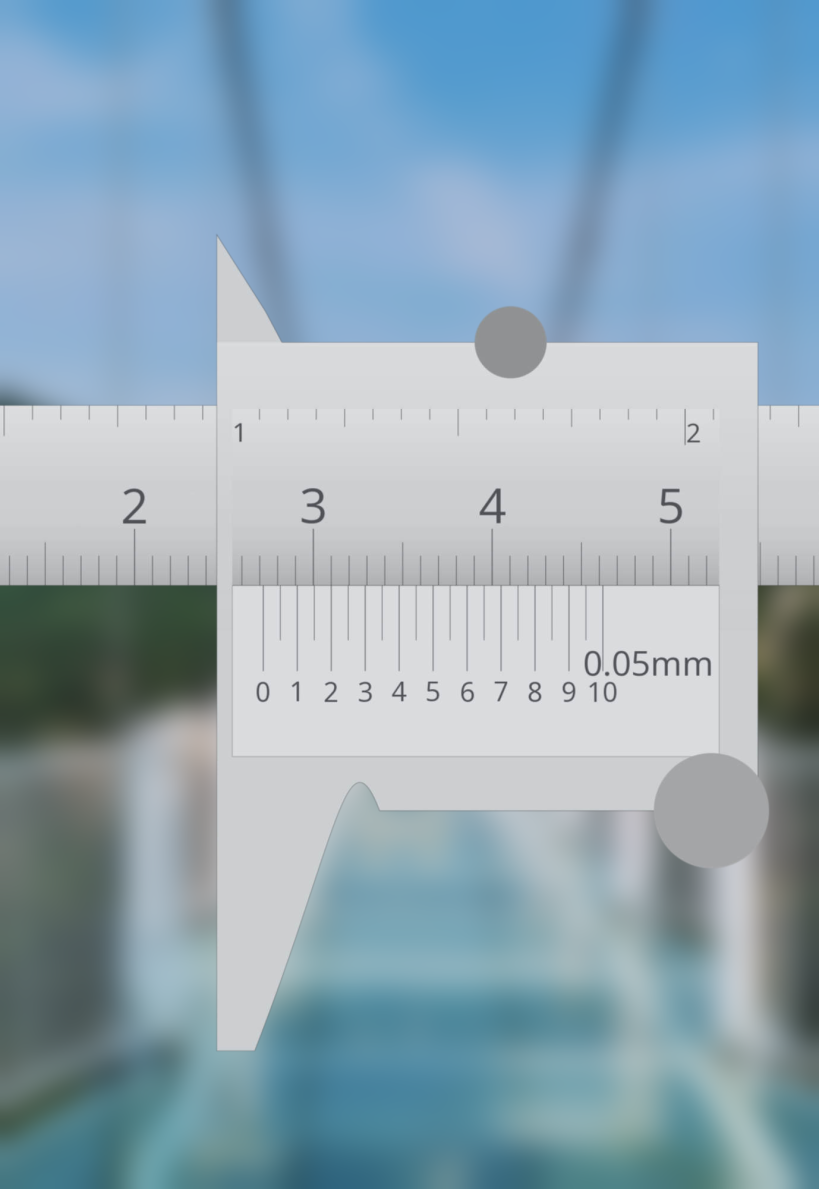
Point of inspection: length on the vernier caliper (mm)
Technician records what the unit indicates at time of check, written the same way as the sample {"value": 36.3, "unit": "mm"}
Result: {"value": 27.2, "unit": "mm"}
